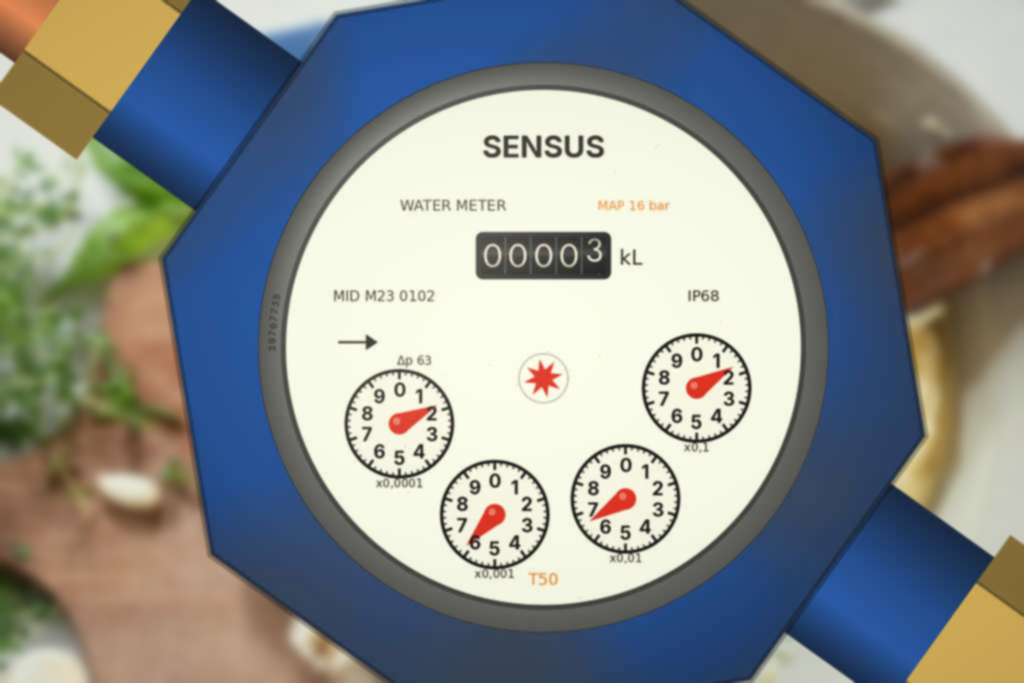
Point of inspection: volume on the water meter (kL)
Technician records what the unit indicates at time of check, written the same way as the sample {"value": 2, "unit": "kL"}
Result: {"value": 3.1661, "unit": "kL"}
